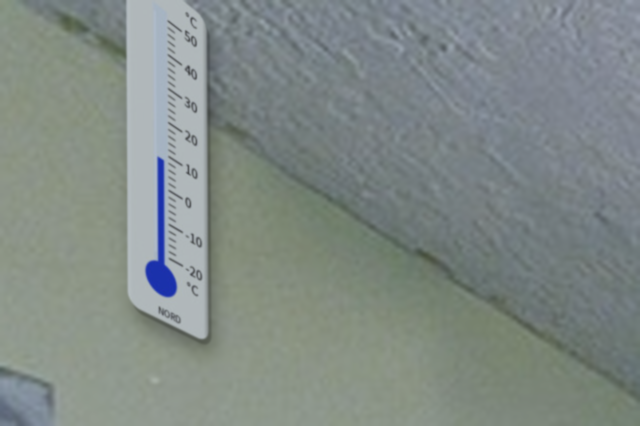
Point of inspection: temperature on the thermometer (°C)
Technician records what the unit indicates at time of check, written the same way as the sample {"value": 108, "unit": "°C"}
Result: {"value": 8, "unit": "°C"}
